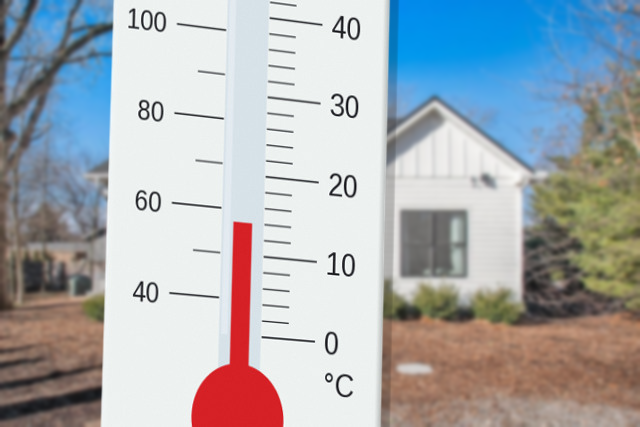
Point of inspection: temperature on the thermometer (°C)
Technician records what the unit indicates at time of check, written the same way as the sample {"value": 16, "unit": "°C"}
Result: {"value": 14, "unit": "°C"}
